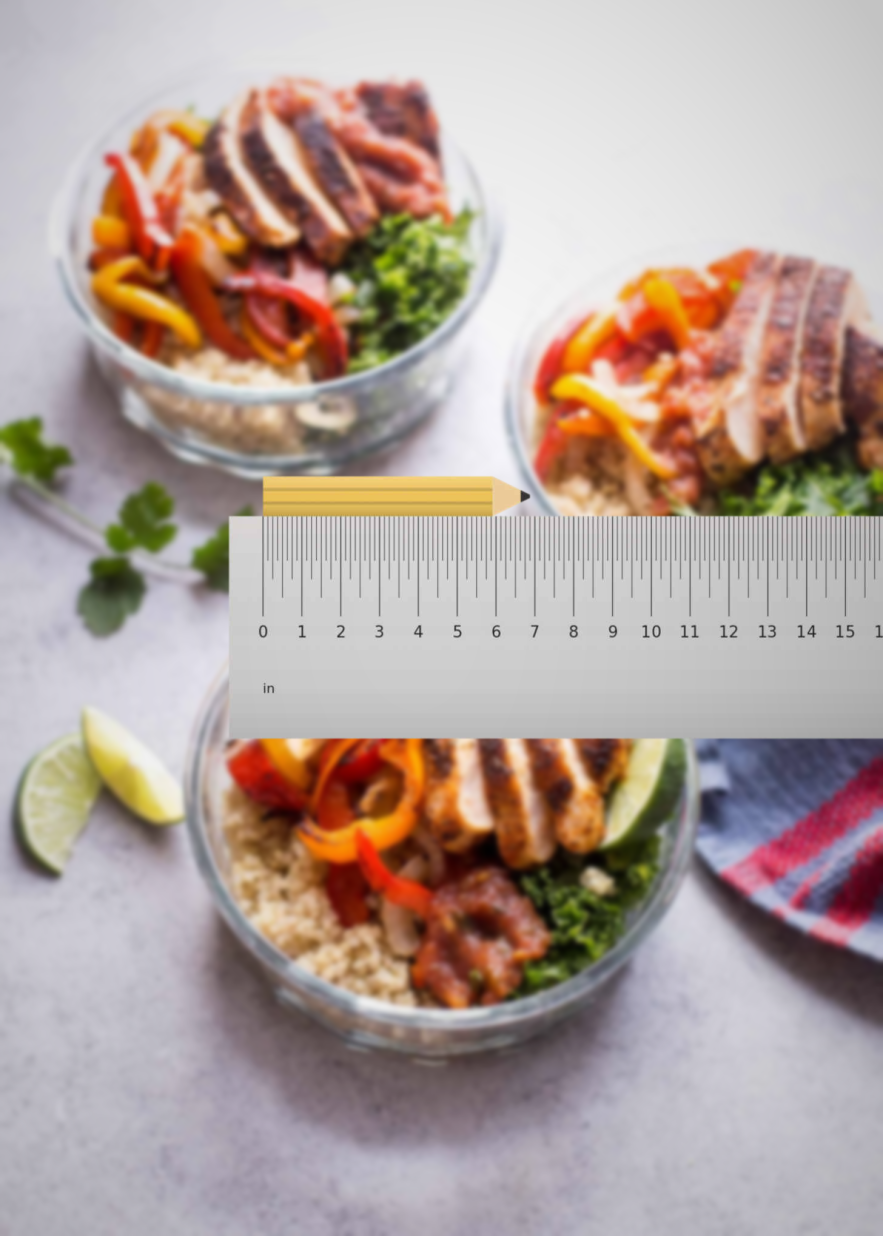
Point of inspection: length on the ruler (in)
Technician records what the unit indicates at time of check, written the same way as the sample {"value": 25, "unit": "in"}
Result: {"value": 6.875, "unit": "in"}
